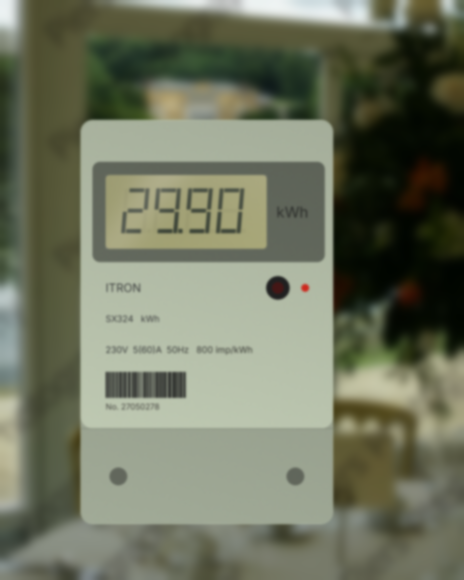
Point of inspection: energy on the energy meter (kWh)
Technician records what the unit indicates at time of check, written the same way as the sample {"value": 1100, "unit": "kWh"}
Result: {"value": 29.90, "unit": "kWh"}
